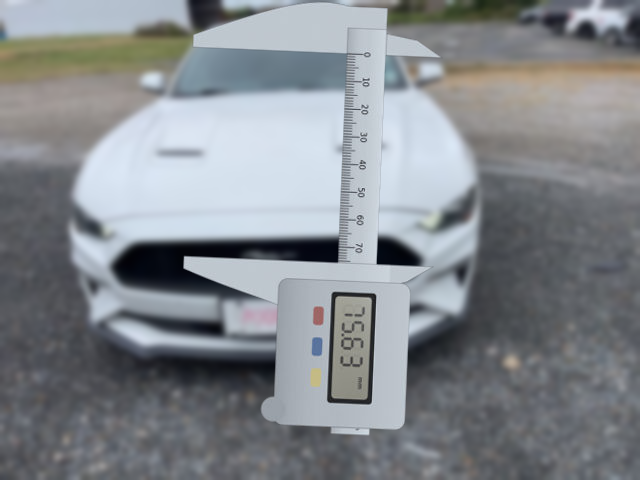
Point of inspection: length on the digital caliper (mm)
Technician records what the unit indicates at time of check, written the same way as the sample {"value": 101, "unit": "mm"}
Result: {"value": 75.63, "unit": "mm"}
